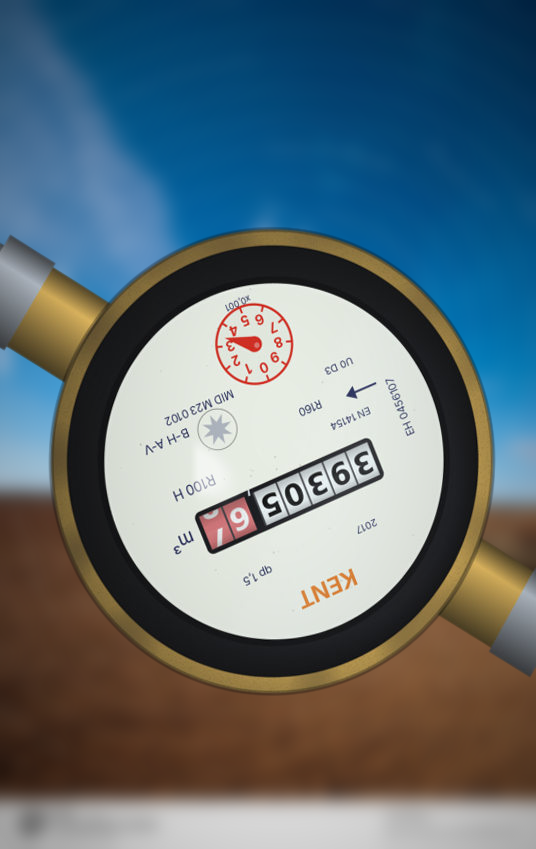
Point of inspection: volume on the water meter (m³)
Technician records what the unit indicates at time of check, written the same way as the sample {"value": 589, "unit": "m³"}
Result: {"value": 39305.673, "unit": "m³"}
